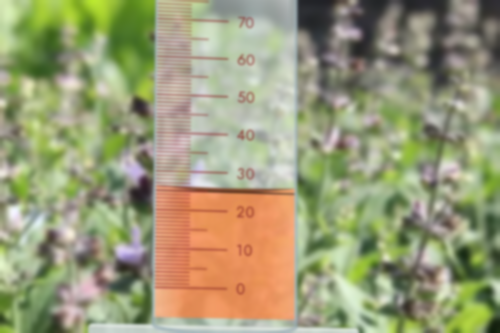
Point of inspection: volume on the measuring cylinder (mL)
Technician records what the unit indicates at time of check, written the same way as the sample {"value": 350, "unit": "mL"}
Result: {"value": 25, "unit": "mL"}
